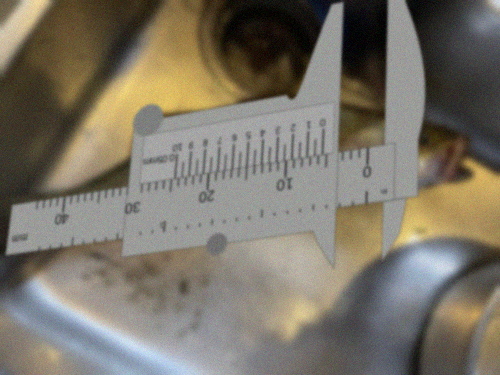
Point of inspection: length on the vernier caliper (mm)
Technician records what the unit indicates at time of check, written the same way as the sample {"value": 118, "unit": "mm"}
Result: {"value": 5.5, "unit": "mm"}
